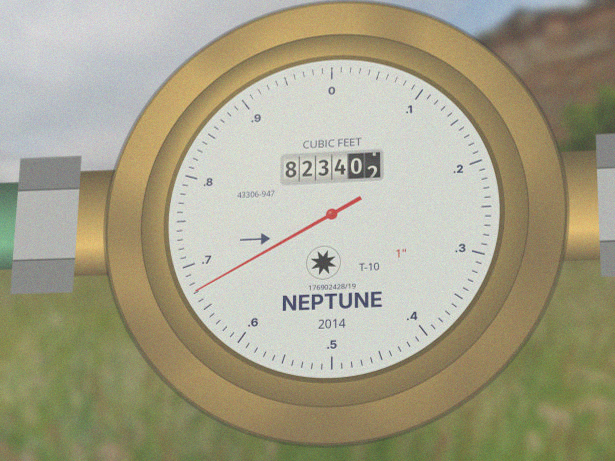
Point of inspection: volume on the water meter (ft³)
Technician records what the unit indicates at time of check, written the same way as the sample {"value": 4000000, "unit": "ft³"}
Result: {"value": 823401.67, "unit": "ft³"}
